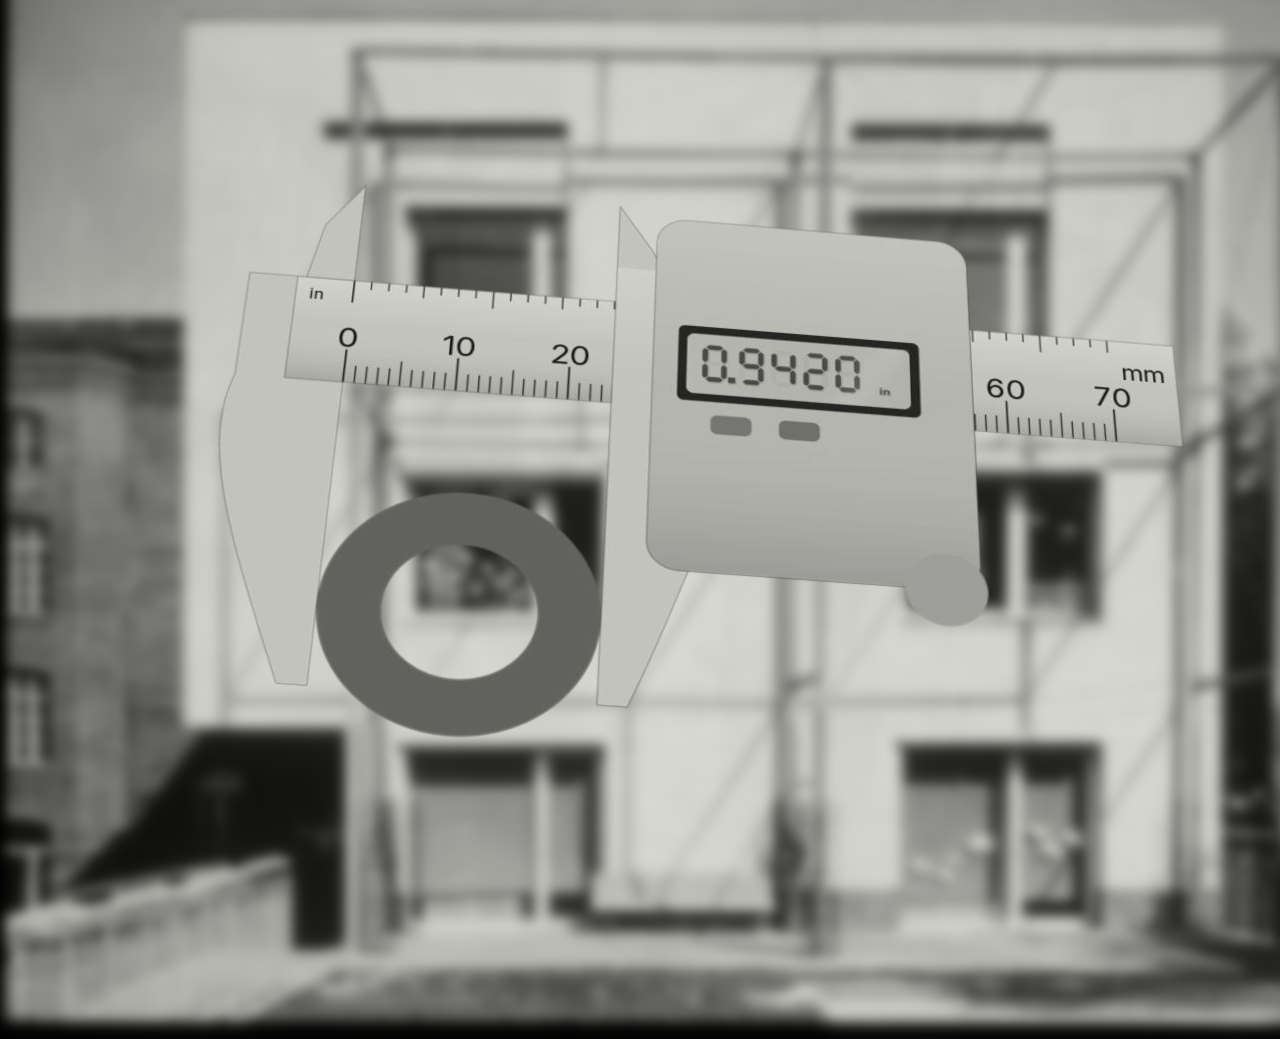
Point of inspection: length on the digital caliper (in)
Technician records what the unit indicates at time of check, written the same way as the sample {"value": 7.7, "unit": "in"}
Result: {"value": 0.9420, "unit": "in"}
